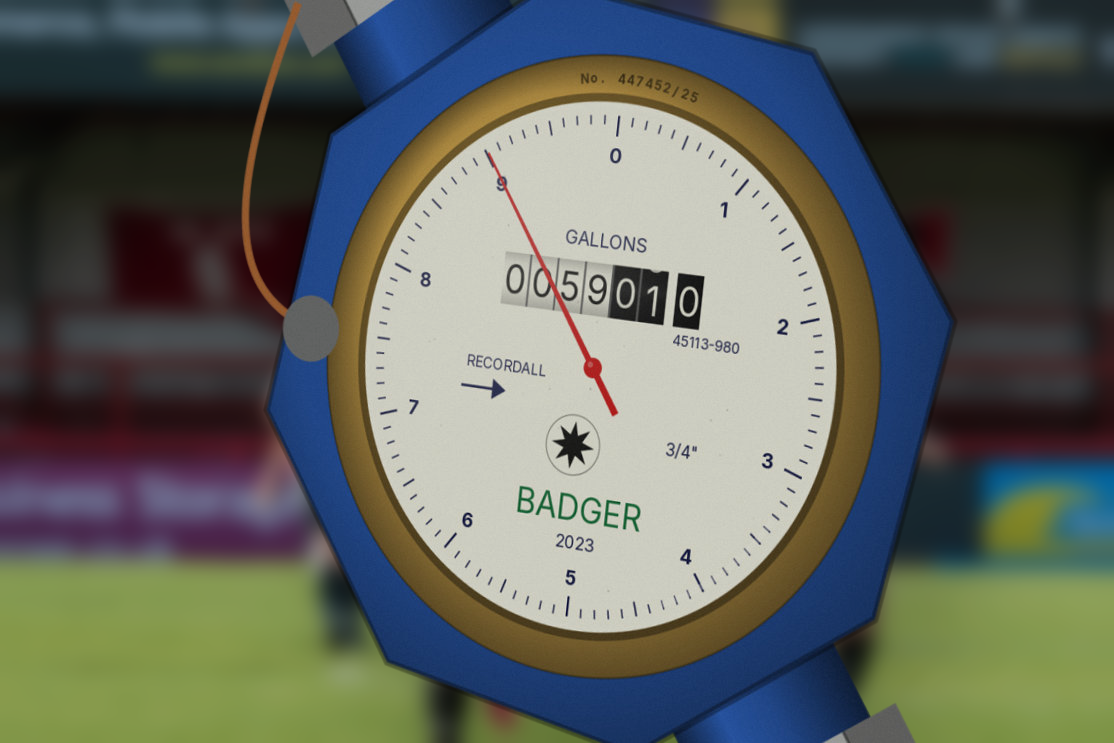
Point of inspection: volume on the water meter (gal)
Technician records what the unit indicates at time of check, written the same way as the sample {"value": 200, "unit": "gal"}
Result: {"value": 59009.0, "unit": "gal"}
